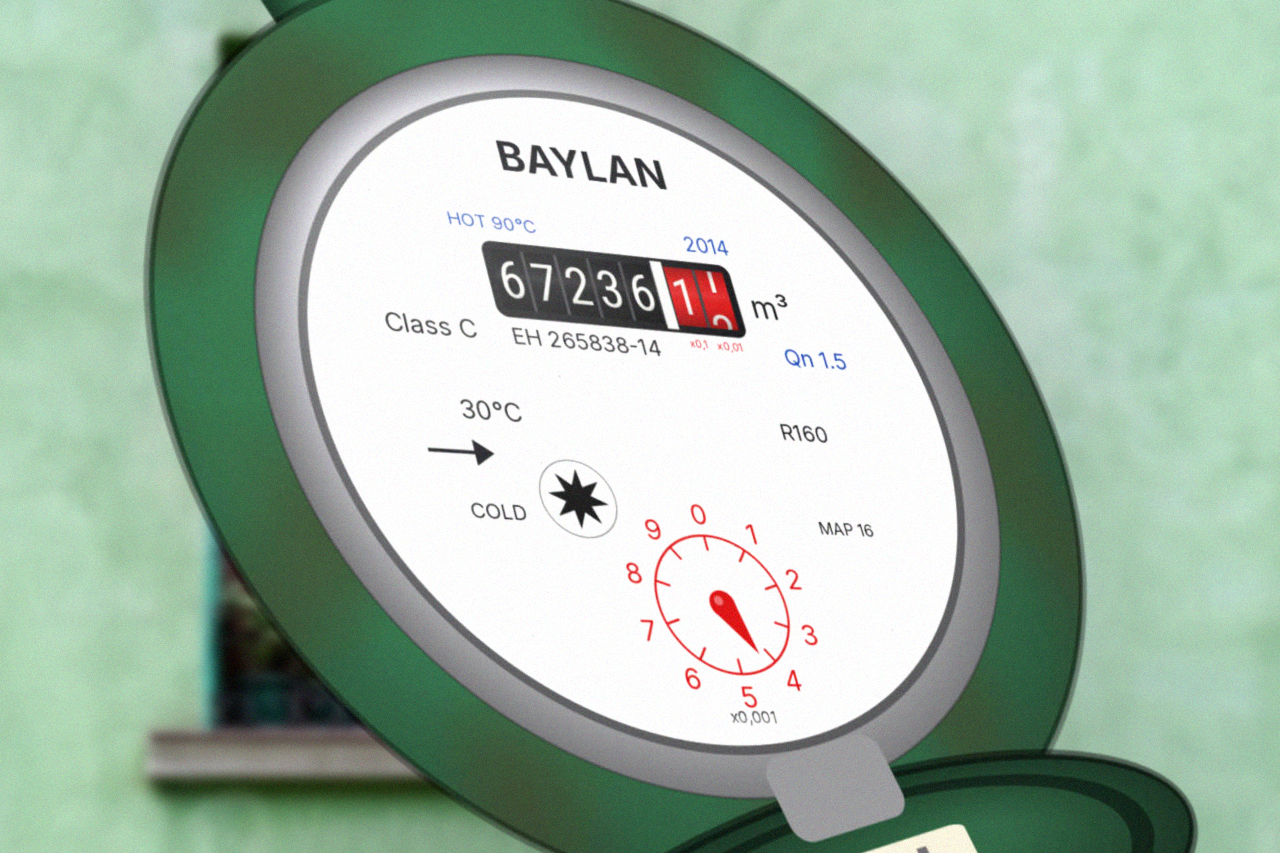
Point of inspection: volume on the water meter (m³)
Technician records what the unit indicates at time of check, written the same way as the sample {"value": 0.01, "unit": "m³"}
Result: {"value": 67236.114, "unit": "m³"}
